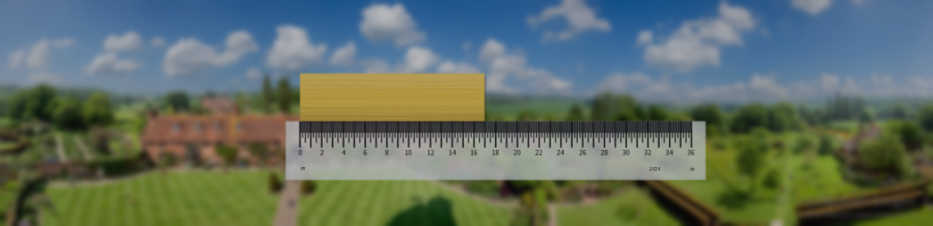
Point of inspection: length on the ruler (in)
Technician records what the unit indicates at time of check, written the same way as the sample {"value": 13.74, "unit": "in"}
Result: {"value": 17, "unit": "in"}
